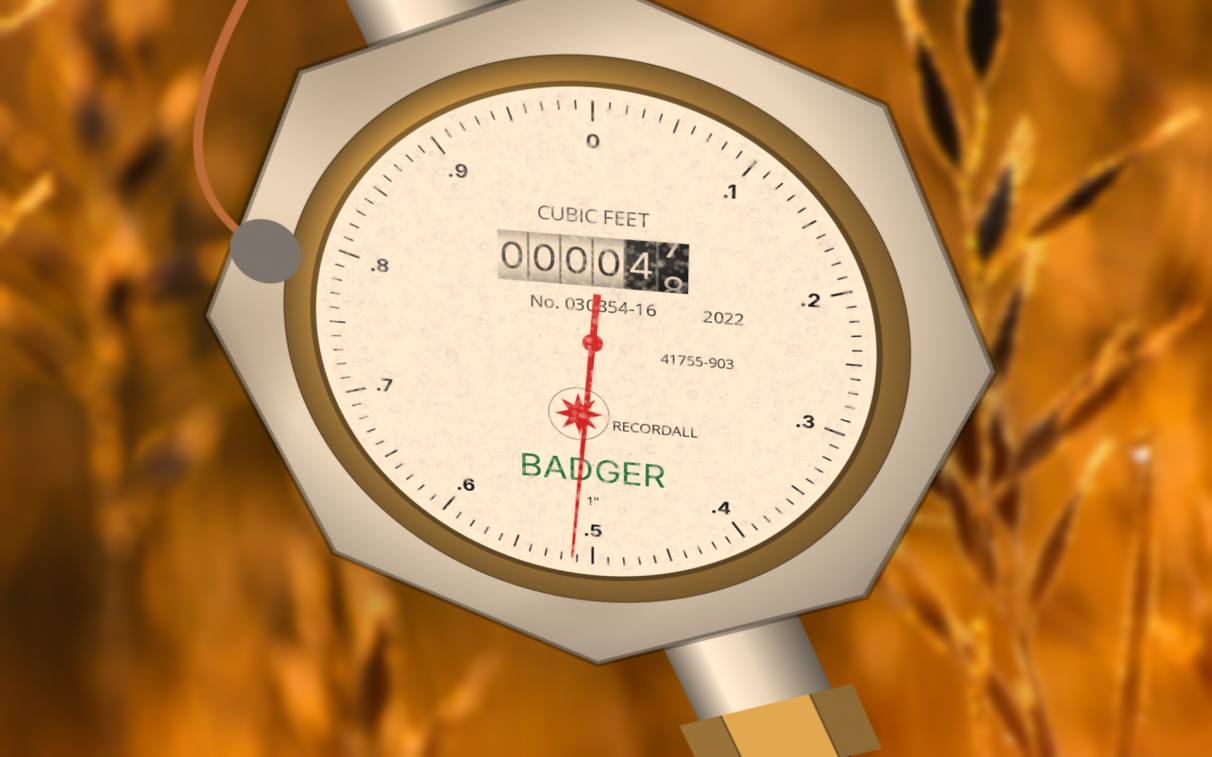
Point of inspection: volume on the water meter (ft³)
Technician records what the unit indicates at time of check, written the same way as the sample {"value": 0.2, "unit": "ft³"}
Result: {"value": 47.51, "unit": "ft³"}
